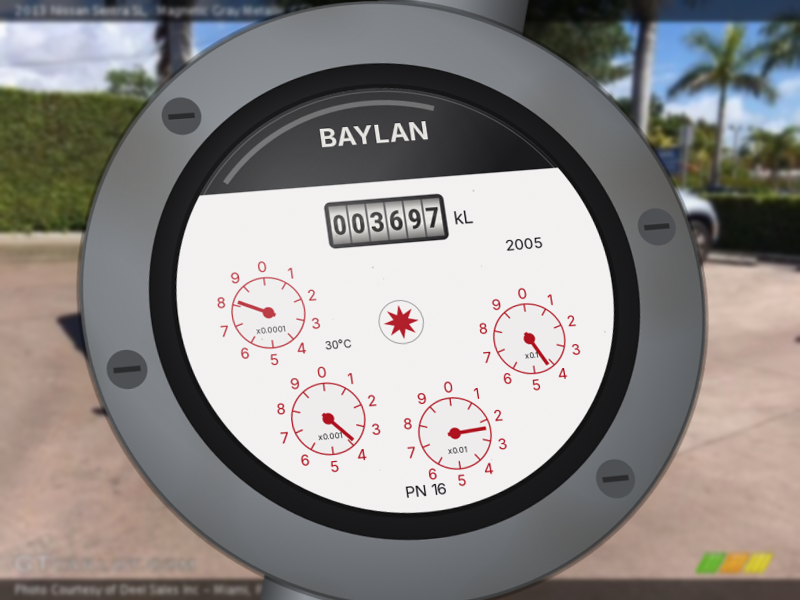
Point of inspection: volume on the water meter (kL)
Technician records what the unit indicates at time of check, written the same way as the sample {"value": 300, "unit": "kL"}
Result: {"value": 3697.4238, "unit": "kL"}
